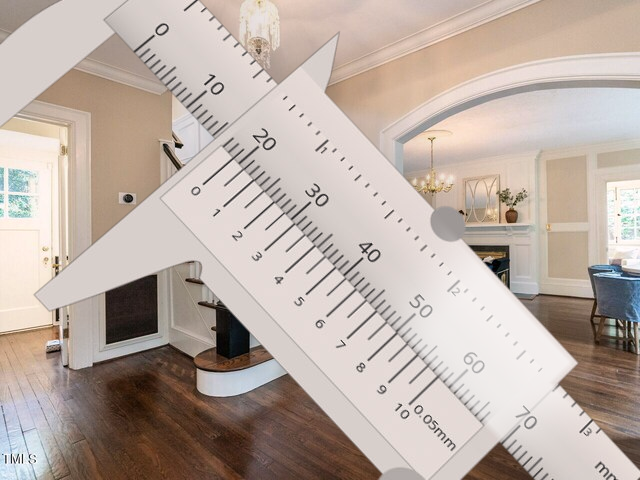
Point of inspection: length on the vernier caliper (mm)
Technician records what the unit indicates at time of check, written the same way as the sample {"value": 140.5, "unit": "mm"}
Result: {"value": 19.0, "unit": "mm"}
